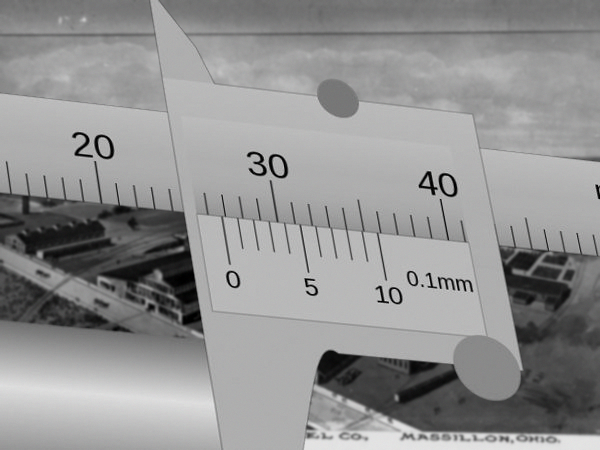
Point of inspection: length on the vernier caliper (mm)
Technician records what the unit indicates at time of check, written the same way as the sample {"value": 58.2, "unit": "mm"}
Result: {"value": 26.8, "unit": "mm"}
